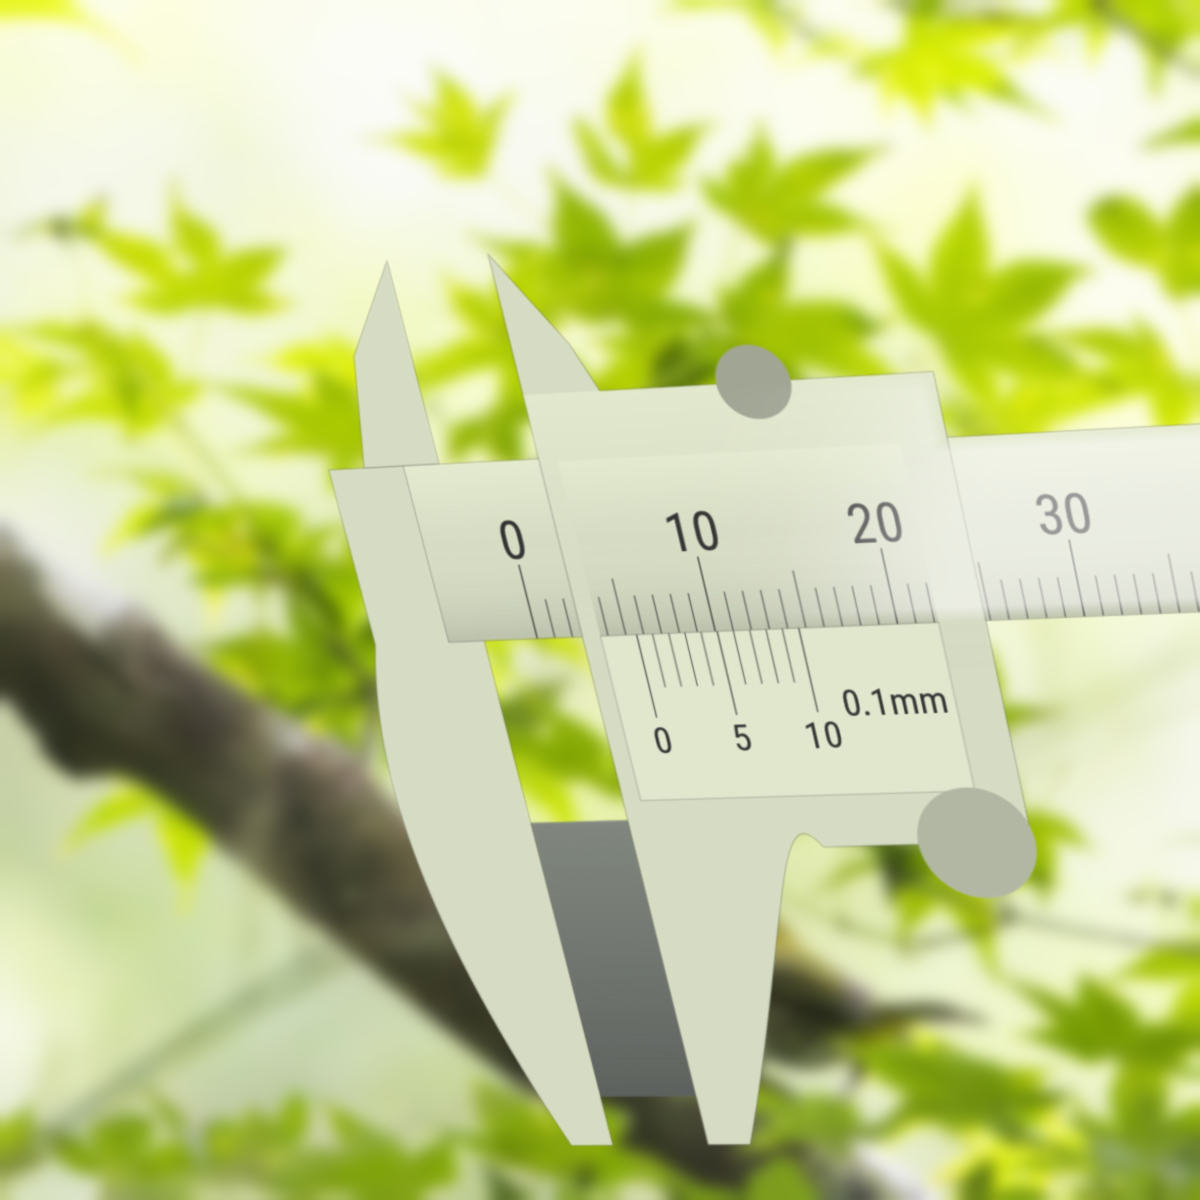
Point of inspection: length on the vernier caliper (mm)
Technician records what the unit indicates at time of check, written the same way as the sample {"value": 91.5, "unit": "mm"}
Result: {"value": 5.6, "unit": "mm"}
